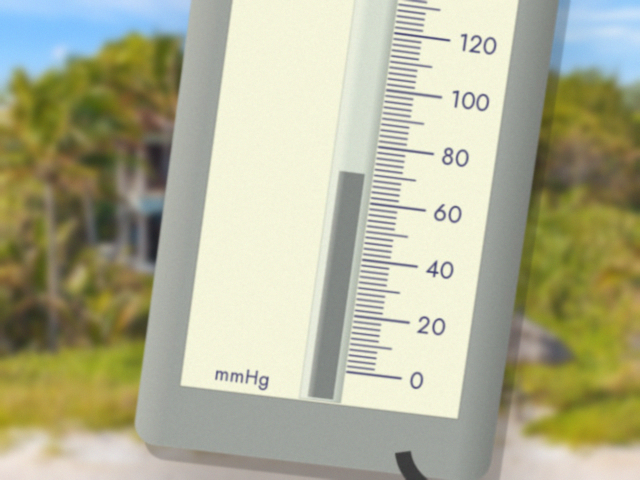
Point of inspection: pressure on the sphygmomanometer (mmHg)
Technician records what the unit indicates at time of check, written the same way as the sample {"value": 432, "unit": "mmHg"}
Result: {"value": 70, "unit": "mmHg"}
